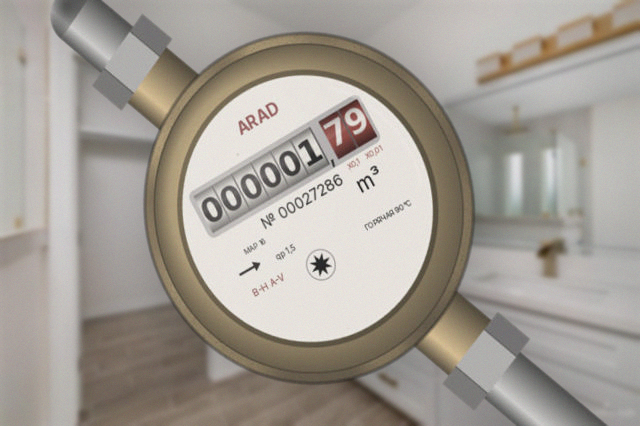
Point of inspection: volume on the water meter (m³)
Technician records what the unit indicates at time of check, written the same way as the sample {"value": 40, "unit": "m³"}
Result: {"value": 1.79, "unit": "m³"}
